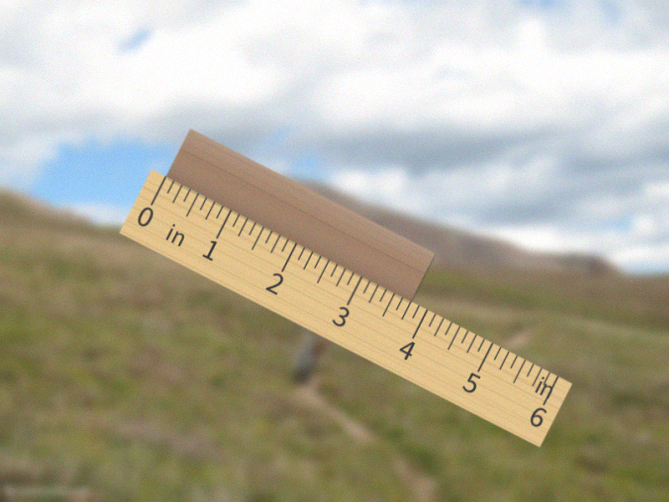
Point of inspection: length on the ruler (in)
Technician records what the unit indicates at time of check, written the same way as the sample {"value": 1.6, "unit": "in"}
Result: {"value": 3.75, "unit": "in"}
